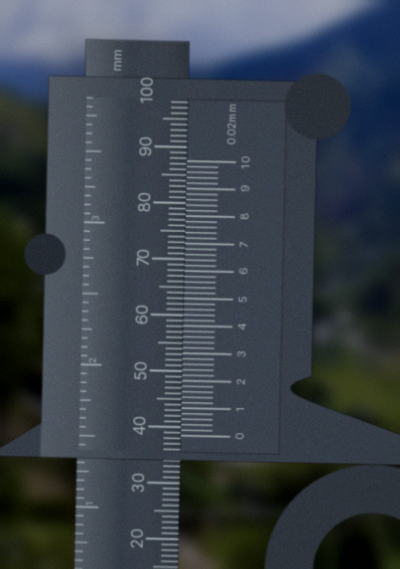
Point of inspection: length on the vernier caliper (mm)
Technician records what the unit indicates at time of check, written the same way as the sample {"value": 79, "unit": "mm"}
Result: {"value": 38.5, "unit": "mm"}
